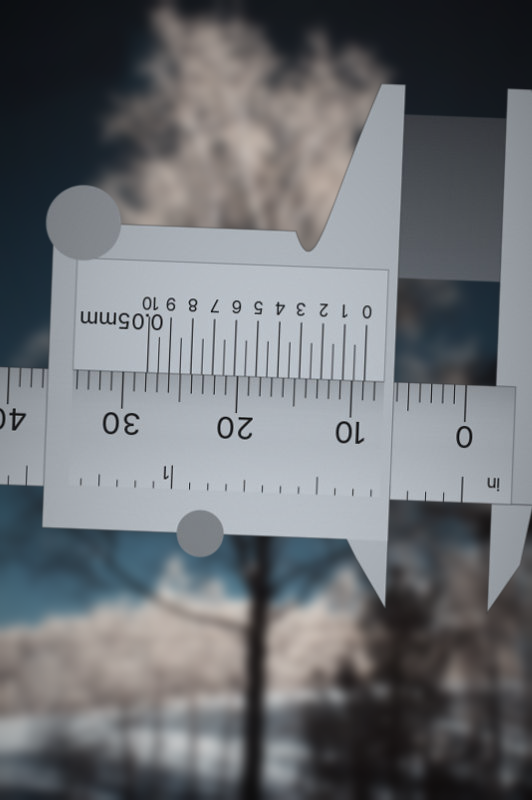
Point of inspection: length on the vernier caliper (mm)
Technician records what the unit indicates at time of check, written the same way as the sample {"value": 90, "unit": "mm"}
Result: {"value": 8.9, "unit": "mm"}
